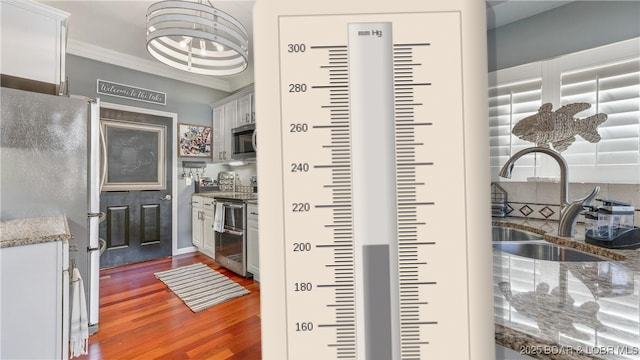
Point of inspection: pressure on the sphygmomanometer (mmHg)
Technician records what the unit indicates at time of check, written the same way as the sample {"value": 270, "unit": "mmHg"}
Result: {"value": 200, "unit": "mmHg"}
